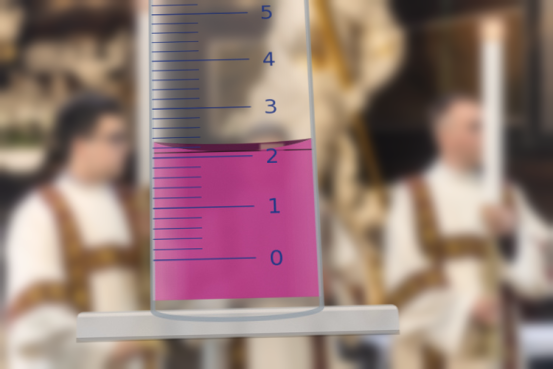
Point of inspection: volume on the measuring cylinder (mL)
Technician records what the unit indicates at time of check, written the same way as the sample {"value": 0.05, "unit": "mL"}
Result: {"value": 2.1, "unit": "mL"}
